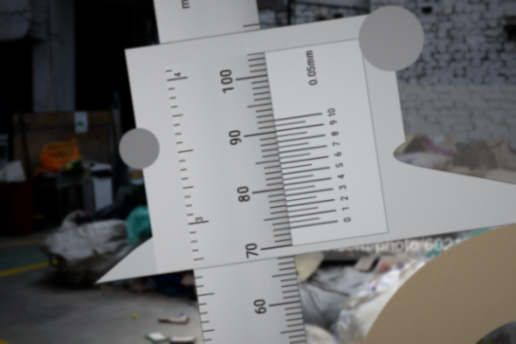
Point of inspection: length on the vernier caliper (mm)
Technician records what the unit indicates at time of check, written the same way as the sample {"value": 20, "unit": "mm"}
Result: {"value": 73.0, "unit": "mm"}
